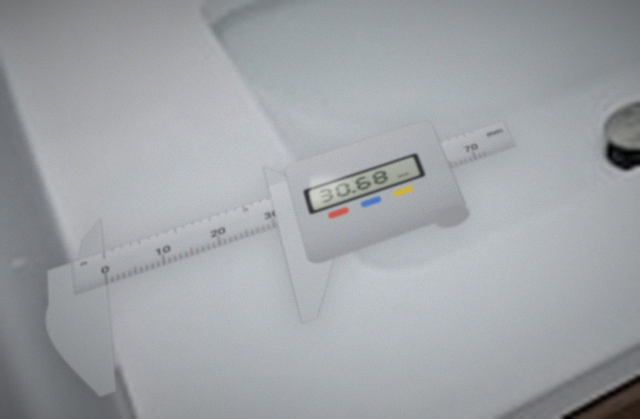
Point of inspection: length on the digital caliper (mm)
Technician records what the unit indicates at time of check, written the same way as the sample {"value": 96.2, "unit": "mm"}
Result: {"value": 30.68, "unit": "mm"}
